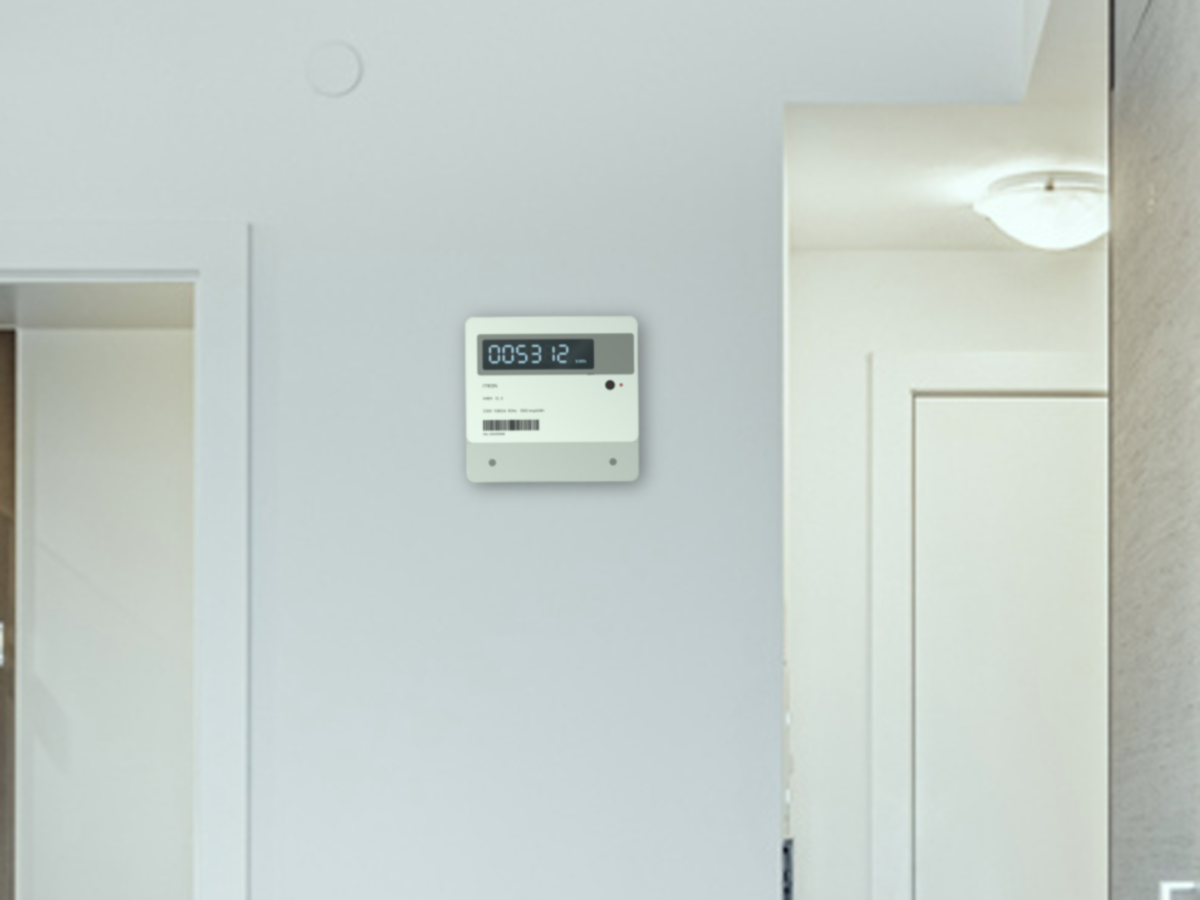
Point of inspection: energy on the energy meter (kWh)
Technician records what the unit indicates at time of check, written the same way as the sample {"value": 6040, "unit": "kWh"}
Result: {"value": 5312, "unit": "kWh"}
